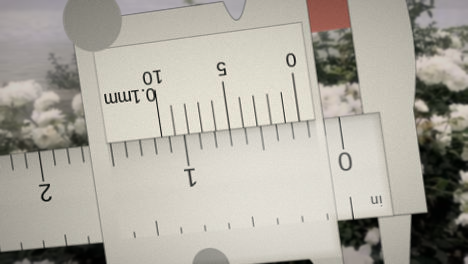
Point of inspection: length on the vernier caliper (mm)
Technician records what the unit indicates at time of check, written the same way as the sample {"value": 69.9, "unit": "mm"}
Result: {"value": 2.5, "unit": "mm"}
